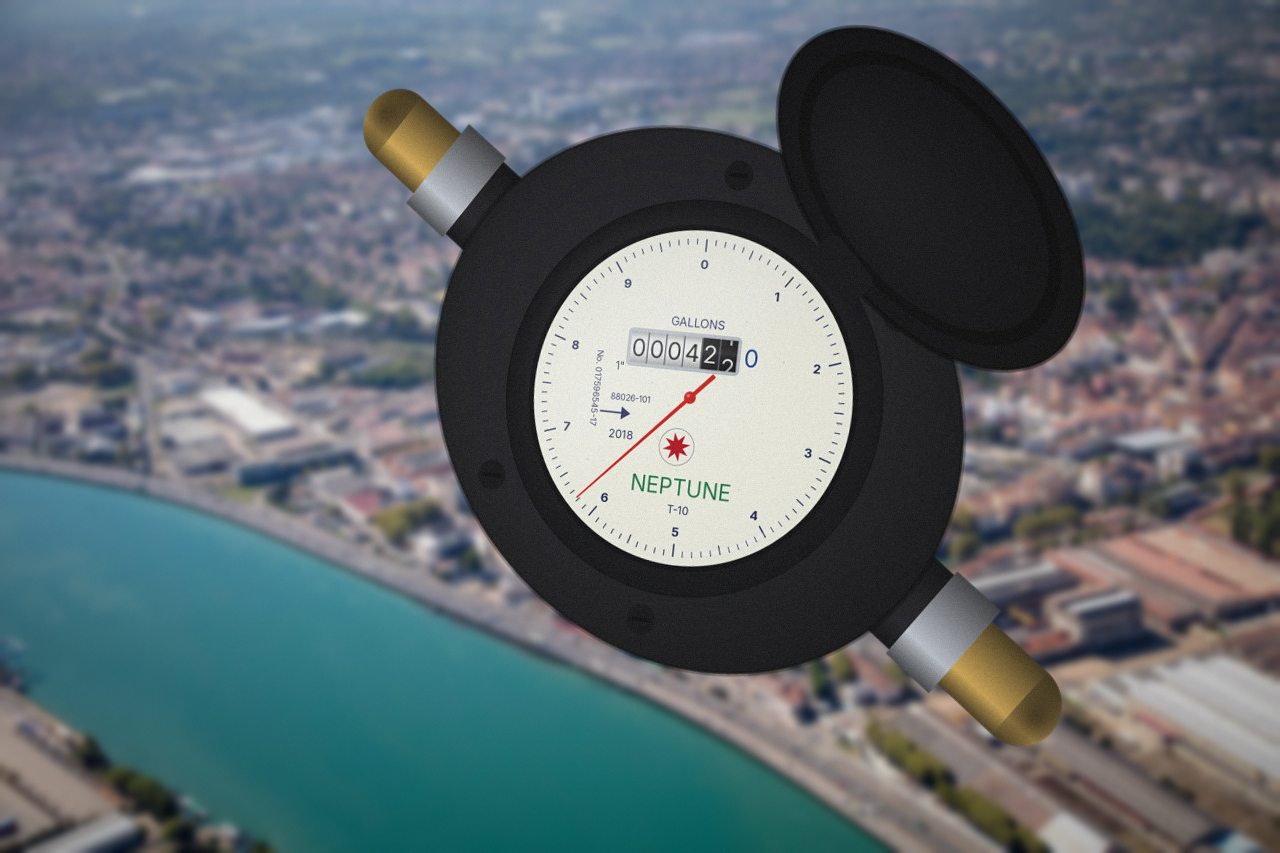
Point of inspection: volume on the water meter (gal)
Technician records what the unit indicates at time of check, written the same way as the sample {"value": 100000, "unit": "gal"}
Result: {"value": 4216.2, "unit": "gal"}
